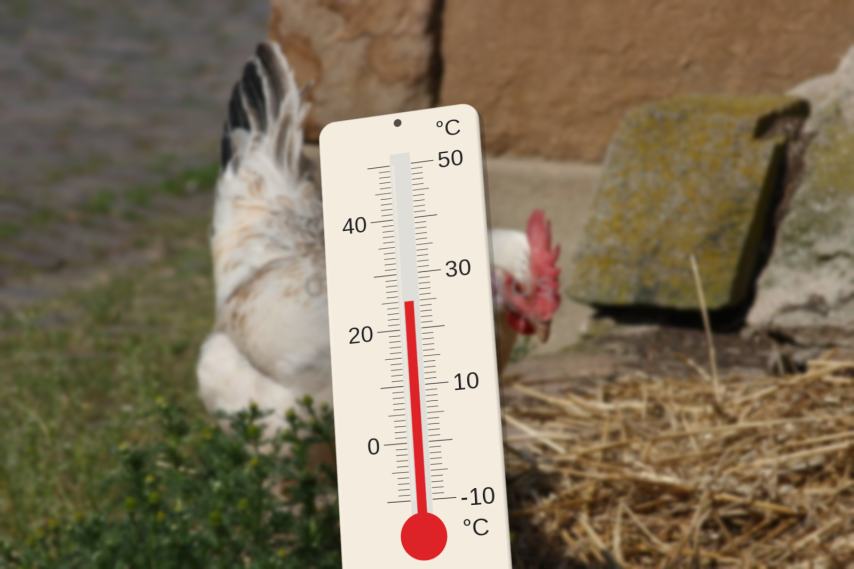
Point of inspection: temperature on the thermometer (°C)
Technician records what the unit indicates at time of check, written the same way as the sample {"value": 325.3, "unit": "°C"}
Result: {"value": 25, "unit": "°C"}
